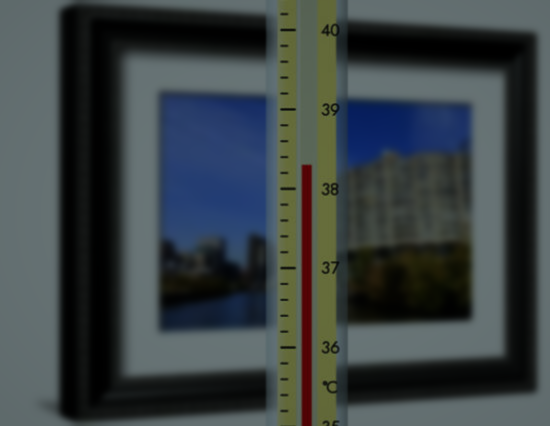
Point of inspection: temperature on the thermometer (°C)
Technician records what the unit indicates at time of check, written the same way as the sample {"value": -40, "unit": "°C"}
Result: {"value": 38.3, "unit": "°C"}
